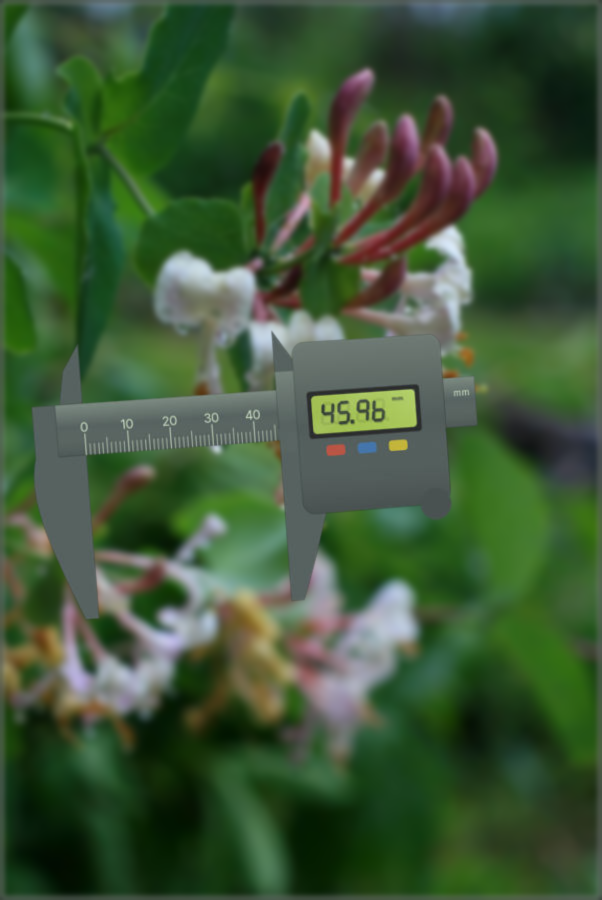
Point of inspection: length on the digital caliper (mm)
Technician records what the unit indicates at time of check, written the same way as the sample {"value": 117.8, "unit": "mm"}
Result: {"value": 45.96, "unit": "mm"}
